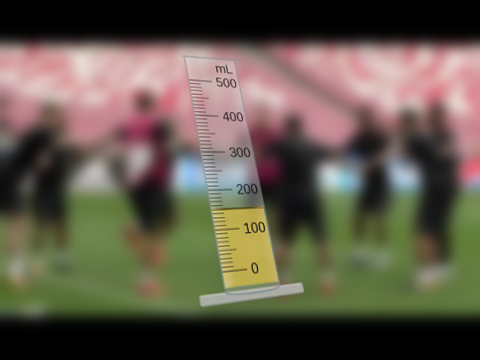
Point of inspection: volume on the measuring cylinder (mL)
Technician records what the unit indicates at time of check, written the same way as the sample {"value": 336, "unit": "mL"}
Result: {"value": 150, "unit": "mL"}
